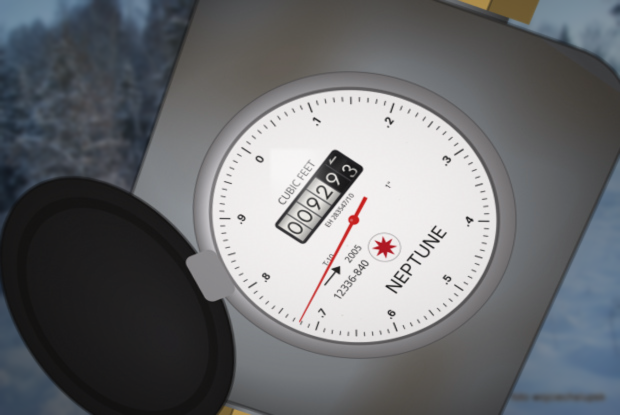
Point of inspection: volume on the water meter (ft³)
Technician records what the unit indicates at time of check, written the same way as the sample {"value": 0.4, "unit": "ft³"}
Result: {"value": 9292.72, "unit": "ft³"}
